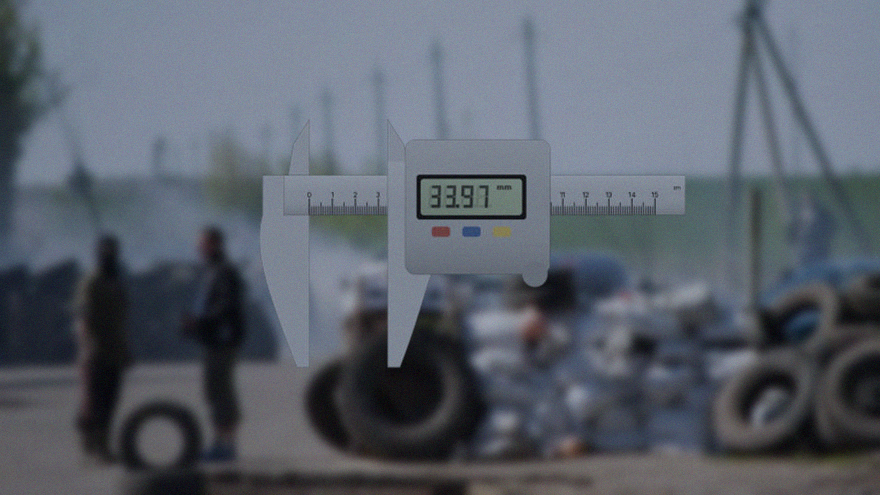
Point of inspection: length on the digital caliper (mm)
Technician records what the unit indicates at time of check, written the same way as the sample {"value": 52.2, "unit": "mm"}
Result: {"value": 33.97, "unit": "mm"}
